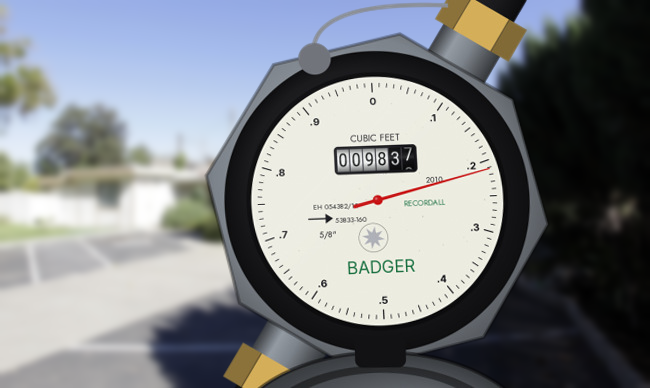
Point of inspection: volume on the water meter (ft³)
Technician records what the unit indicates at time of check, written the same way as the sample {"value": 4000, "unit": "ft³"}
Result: {"value": 9837.21, "unit": "ft³"}
